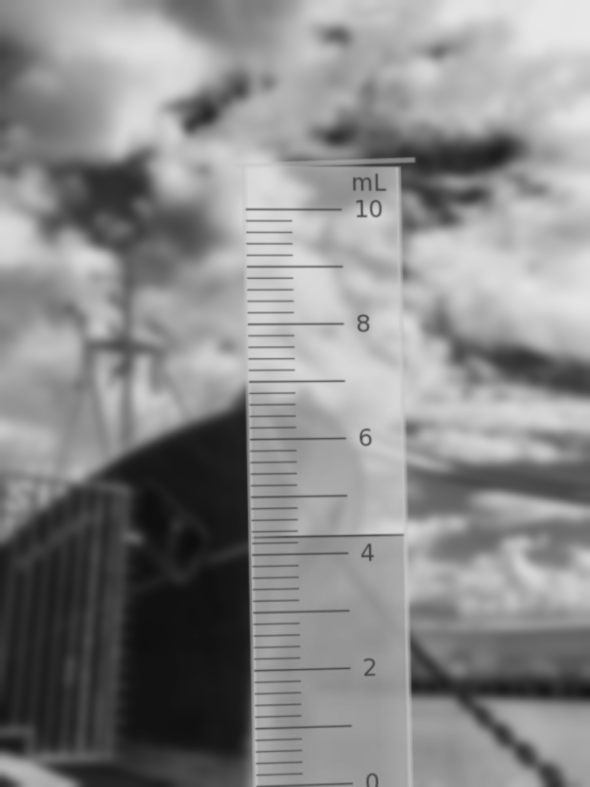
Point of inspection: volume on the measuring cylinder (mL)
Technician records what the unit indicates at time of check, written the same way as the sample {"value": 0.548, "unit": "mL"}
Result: {"value": 4.3, "unit": "mL"}
